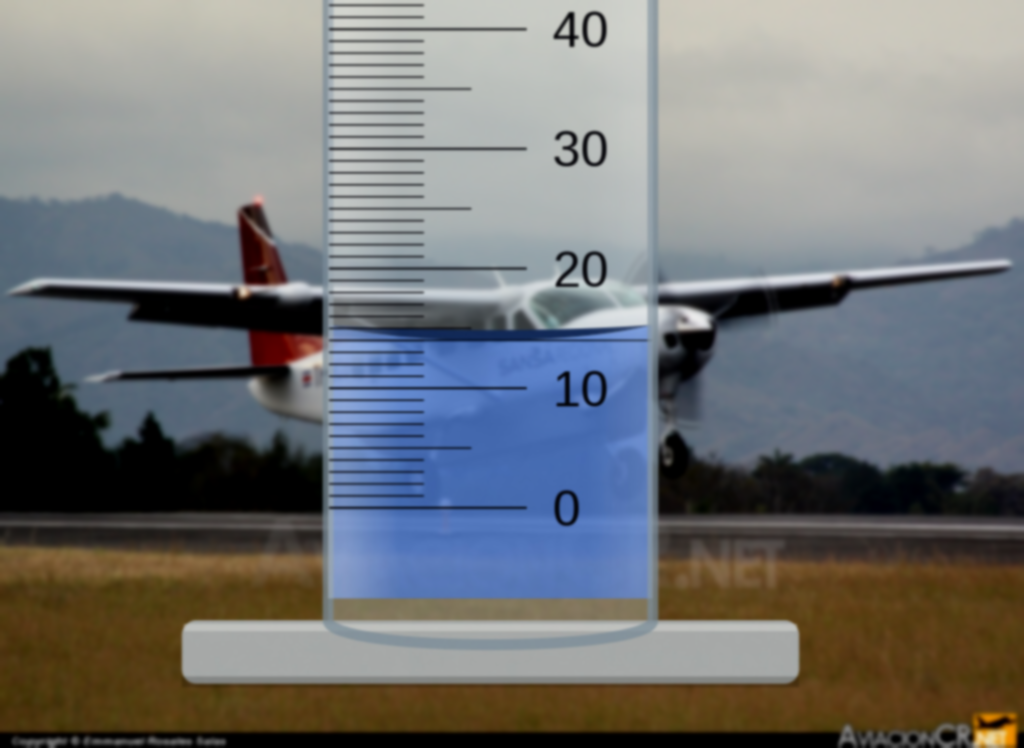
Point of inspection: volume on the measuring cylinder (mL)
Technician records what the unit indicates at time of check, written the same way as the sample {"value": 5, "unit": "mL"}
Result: {"value": 14, "unit": "mL"}
